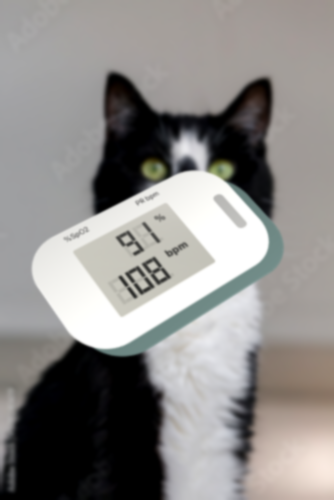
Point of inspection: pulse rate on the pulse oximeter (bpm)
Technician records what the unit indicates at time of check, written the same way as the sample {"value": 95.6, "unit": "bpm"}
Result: {"value": 108, "unit": "bpm"}
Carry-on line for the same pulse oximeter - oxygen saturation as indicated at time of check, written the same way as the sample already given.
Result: {"value": 91, "unit": "%"}
